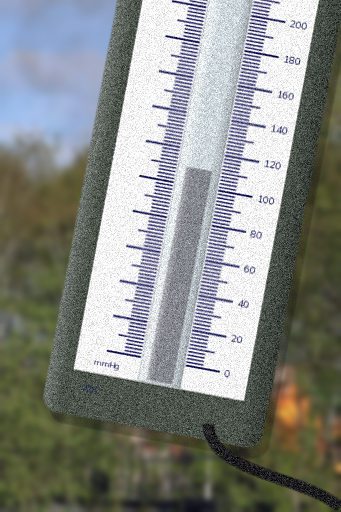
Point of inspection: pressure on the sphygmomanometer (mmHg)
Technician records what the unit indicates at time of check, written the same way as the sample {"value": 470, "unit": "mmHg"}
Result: {"value": 110, "unit": "mmHg"}
